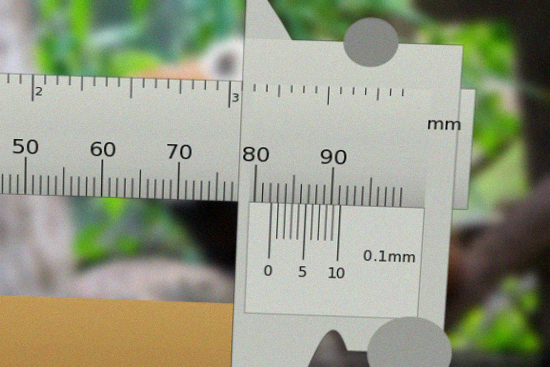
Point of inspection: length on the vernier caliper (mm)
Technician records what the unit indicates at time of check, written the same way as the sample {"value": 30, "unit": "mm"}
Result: {"value": 82.2, "unit": "mm"}
